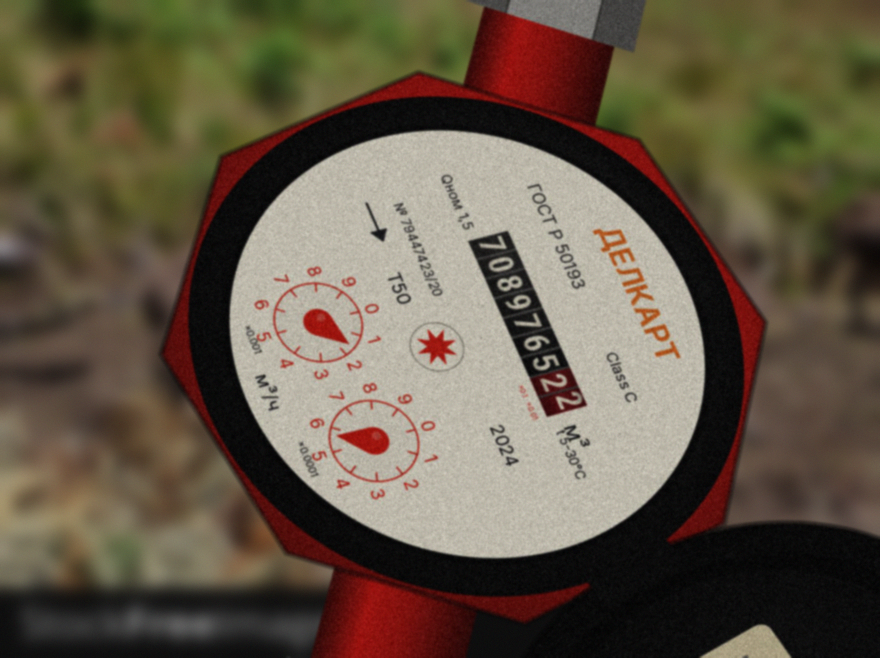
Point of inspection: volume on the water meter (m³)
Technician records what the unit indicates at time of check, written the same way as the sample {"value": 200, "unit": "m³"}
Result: {"value": 7089765.2215, "unit": "m³"}
